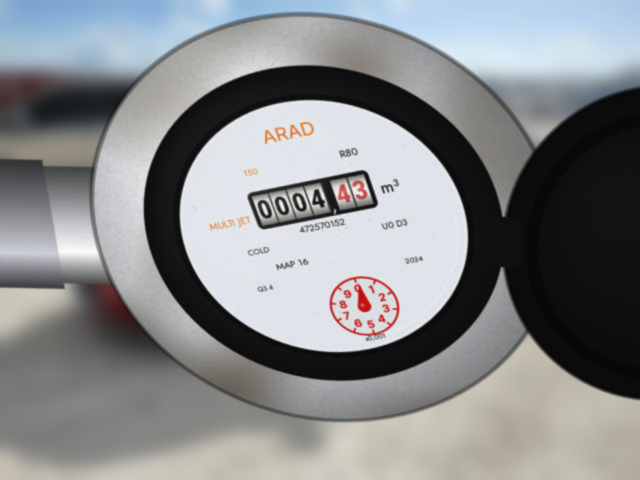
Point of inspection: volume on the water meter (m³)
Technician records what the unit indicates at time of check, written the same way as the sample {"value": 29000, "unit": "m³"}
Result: {"value": 4.430, "unit": "m³"}
